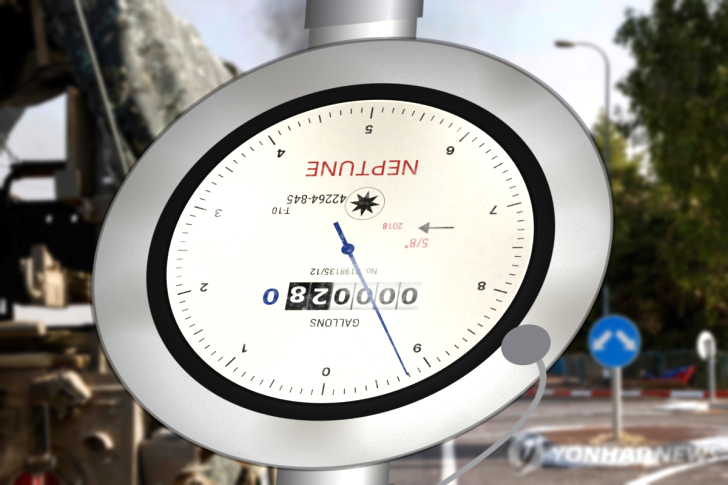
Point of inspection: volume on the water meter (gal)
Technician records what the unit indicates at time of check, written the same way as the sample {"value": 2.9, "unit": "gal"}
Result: {"value": 279.2, "unit": "gal"}
